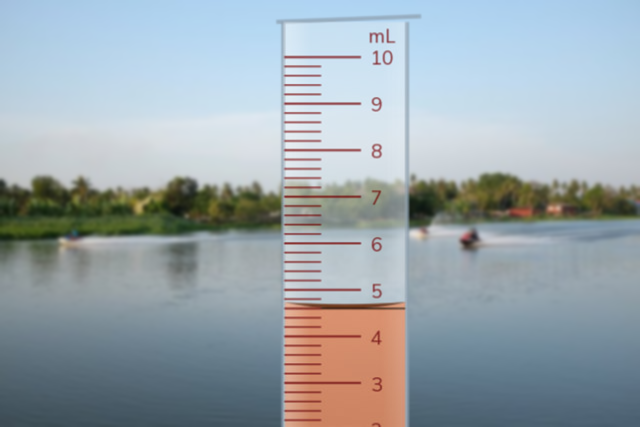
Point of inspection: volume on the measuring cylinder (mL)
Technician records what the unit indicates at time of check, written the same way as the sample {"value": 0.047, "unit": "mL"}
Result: {"value": 4.6, "unit": "mL"}
